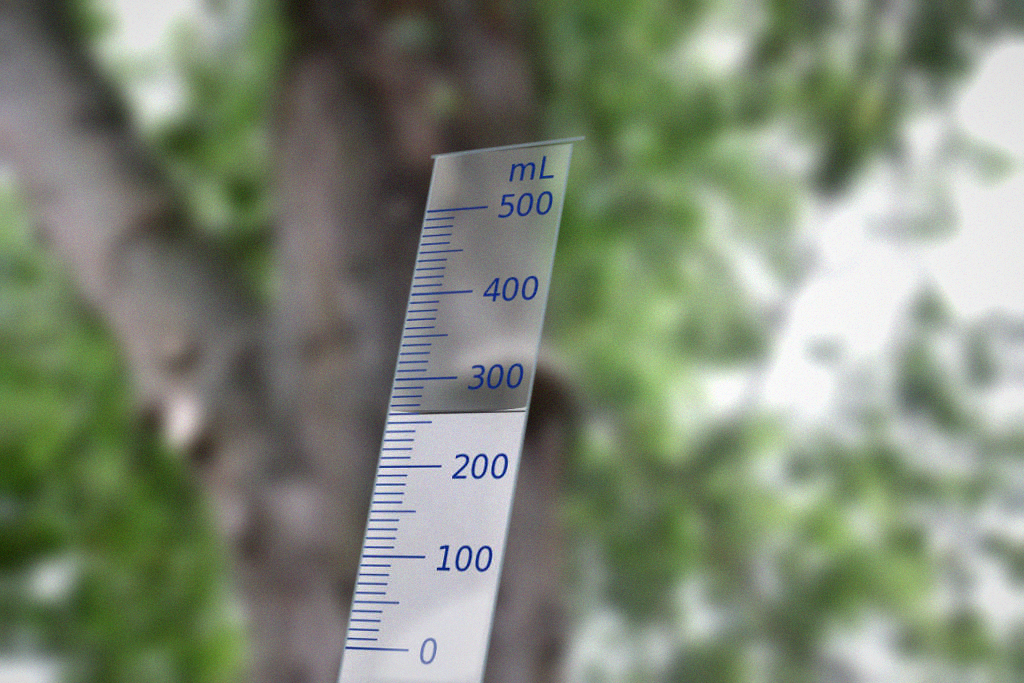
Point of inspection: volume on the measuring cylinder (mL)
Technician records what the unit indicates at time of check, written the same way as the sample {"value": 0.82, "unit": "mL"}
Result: {"value": 260, "unit": "mL"}
